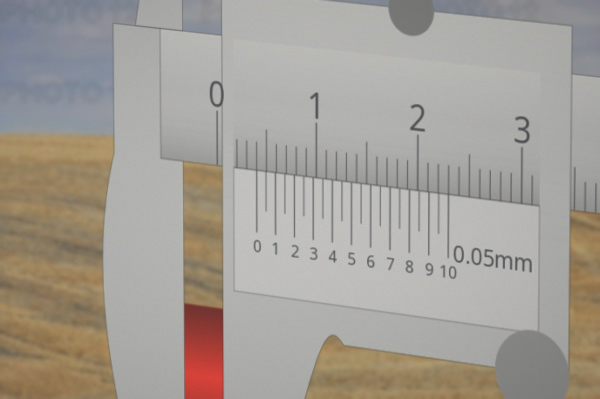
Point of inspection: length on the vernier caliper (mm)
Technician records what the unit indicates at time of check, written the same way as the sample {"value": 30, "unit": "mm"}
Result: {"value": 4.0, "unit": "mm"}
